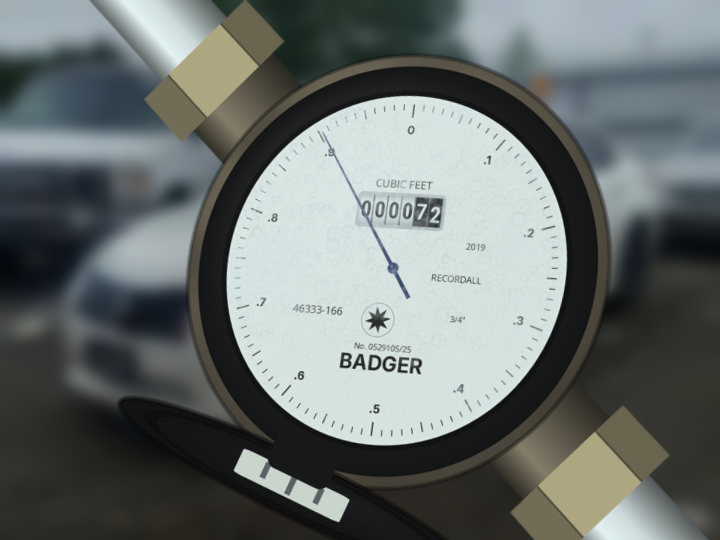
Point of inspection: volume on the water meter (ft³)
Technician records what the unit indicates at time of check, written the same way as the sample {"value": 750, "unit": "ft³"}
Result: {"value": 71.90, "unit": "ft³"}
